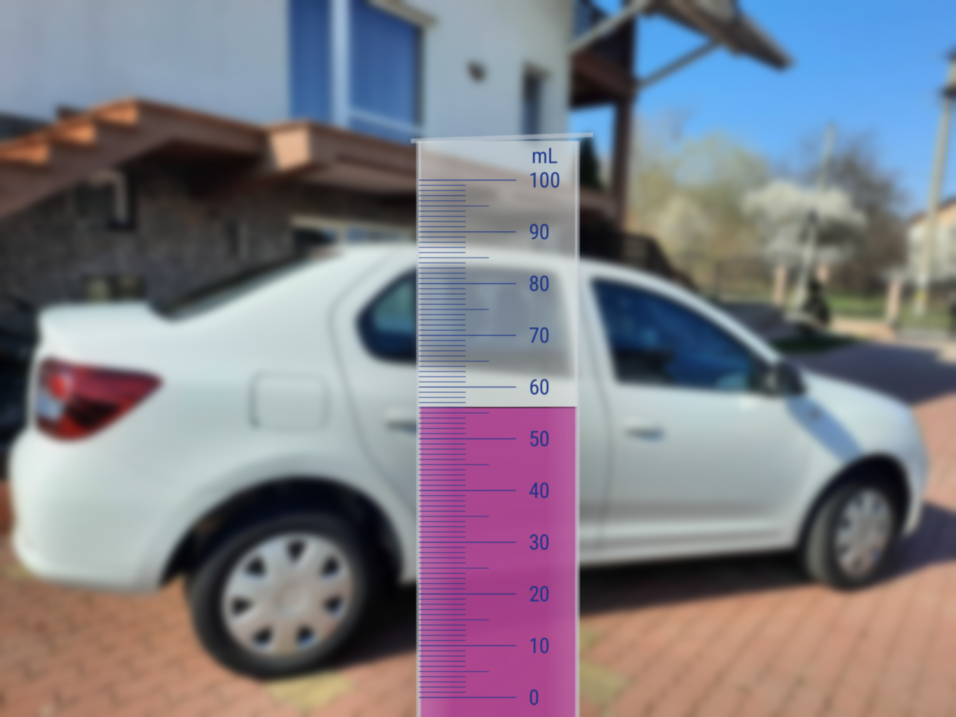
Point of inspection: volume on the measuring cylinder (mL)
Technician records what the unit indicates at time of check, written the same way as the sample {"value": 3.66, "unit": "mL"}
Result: {"value": 56, "unit": "mL"}
